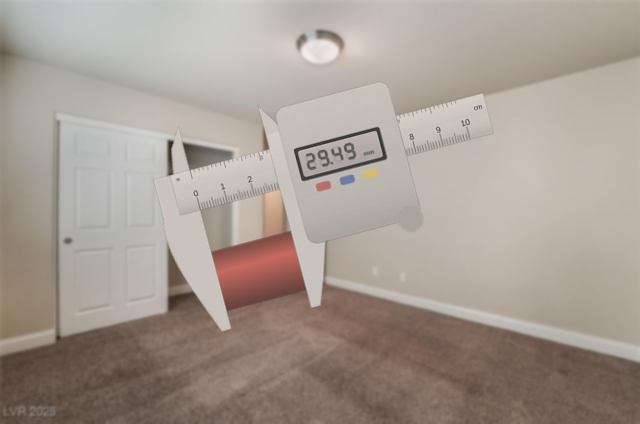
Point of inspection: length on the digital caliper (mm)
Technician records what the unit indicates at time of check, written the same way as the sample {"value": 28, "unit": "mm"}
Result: {"value": 29.49, "unit": "mm"}
